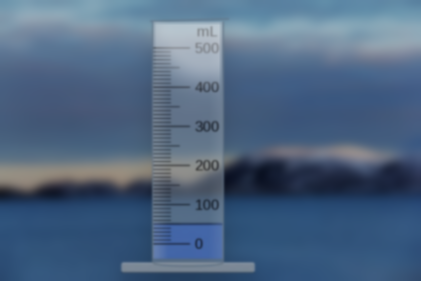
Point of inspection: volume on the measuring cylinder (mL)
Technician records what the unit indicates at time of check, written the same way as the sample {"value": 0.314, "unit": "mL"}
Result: {"value": 50, "unit": "mL"}
